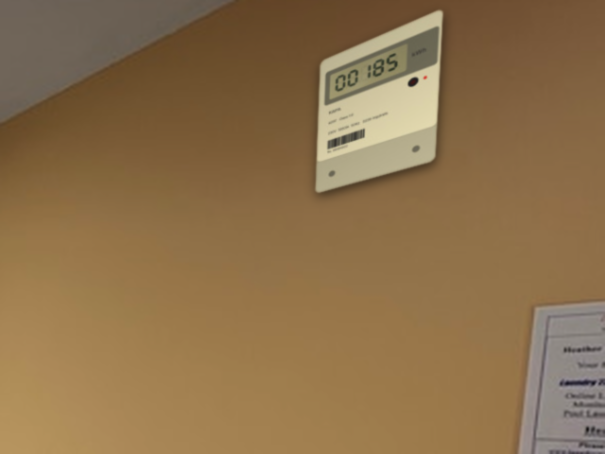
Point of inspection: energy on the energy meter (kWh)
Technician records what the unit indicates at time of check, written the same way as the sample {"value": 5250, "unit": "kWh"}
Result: {"value": 185, "unit": "kWh"}
